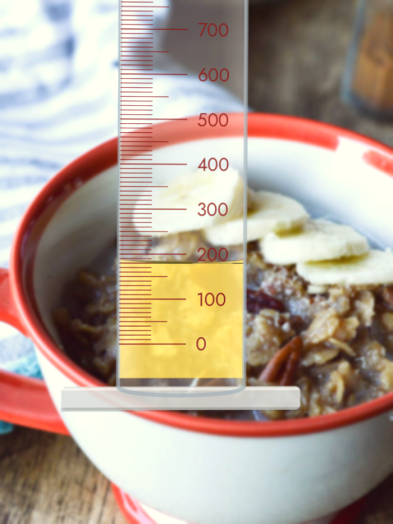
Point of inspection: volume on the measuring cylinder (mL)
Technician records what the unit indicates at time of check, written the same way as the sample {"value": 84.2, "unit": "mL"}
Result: {"value": 180, "unit": "mL"}
